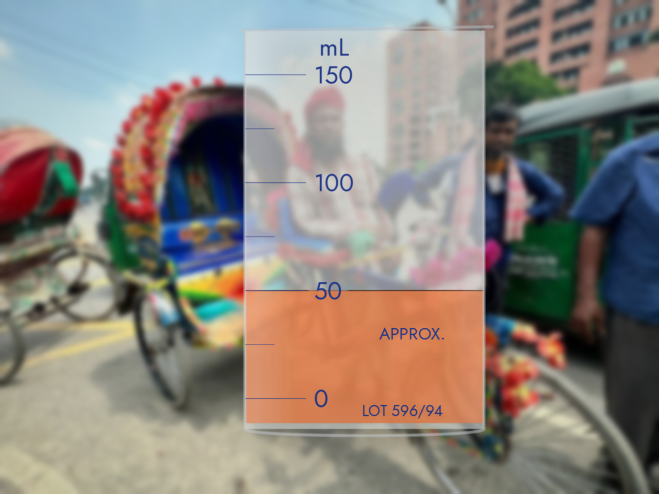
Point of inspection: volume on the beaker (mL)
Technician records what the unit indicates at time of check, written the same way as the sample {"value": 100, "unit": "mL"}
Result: {"value": 50, "unit": "mL"}
